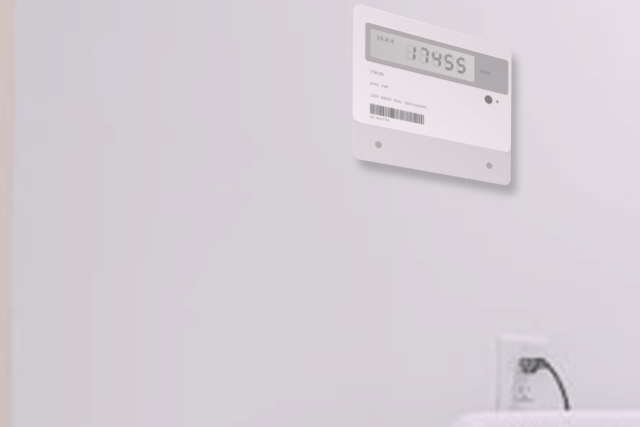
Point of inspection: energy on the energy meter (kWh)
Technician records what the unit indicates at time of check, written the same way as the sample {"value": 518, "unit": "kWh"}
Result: {"value": 17455, "unit": "kWh"}
